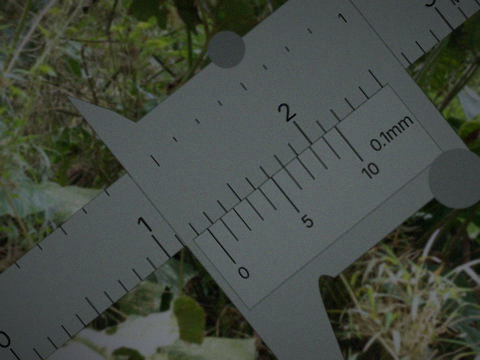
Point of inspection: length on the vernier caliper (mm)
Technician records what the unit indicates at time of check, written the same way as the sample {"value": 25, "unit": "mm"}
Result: {"value": 12.6, "unit": "mm"}
